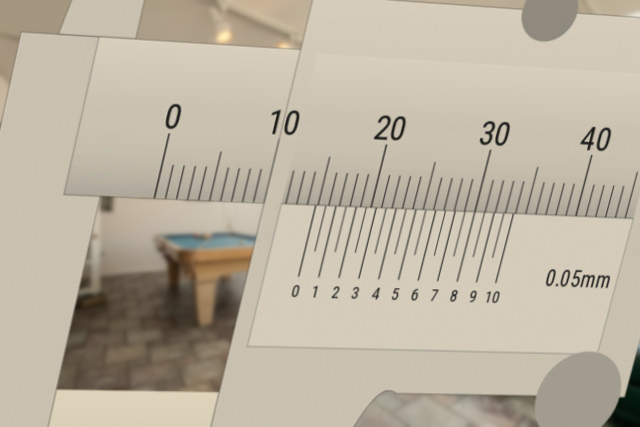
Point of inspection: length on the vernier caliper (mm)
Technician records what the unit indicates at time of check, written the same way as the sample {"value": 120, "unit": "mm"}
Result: {"value": 14.8, "unit": "mm"}
